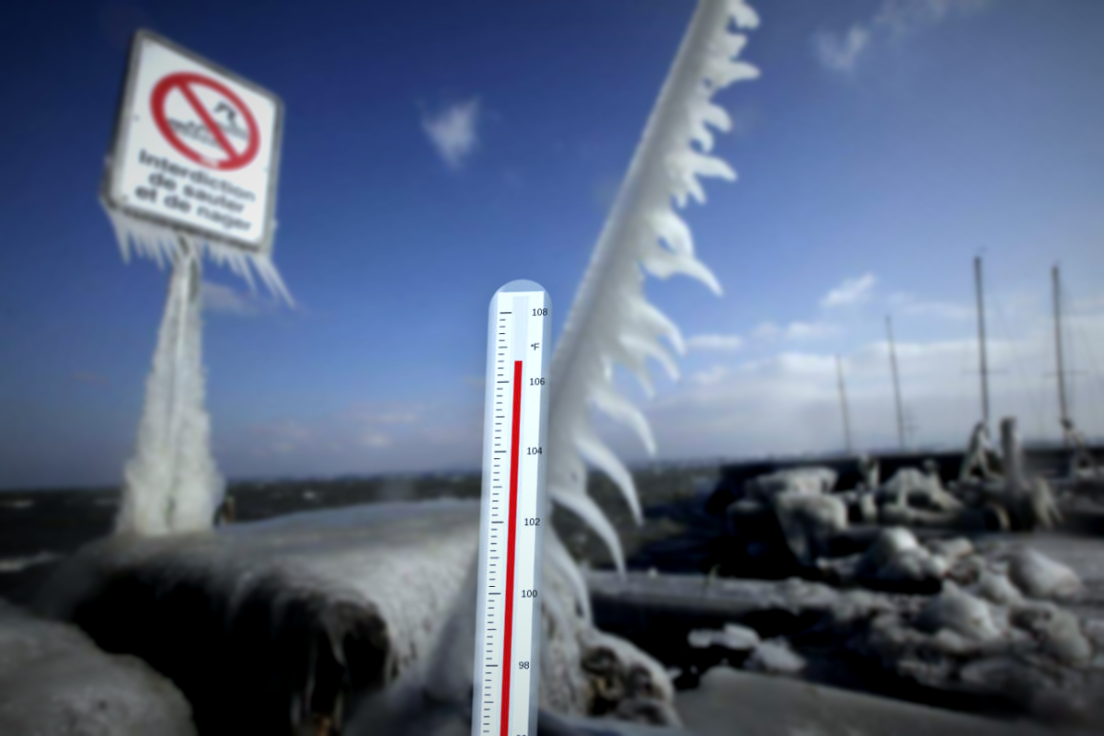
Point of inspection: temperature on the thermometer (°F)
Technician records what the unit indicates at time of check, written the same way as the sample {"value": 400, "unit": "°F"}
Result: {"value": 106.6, "unit": "°F"}
